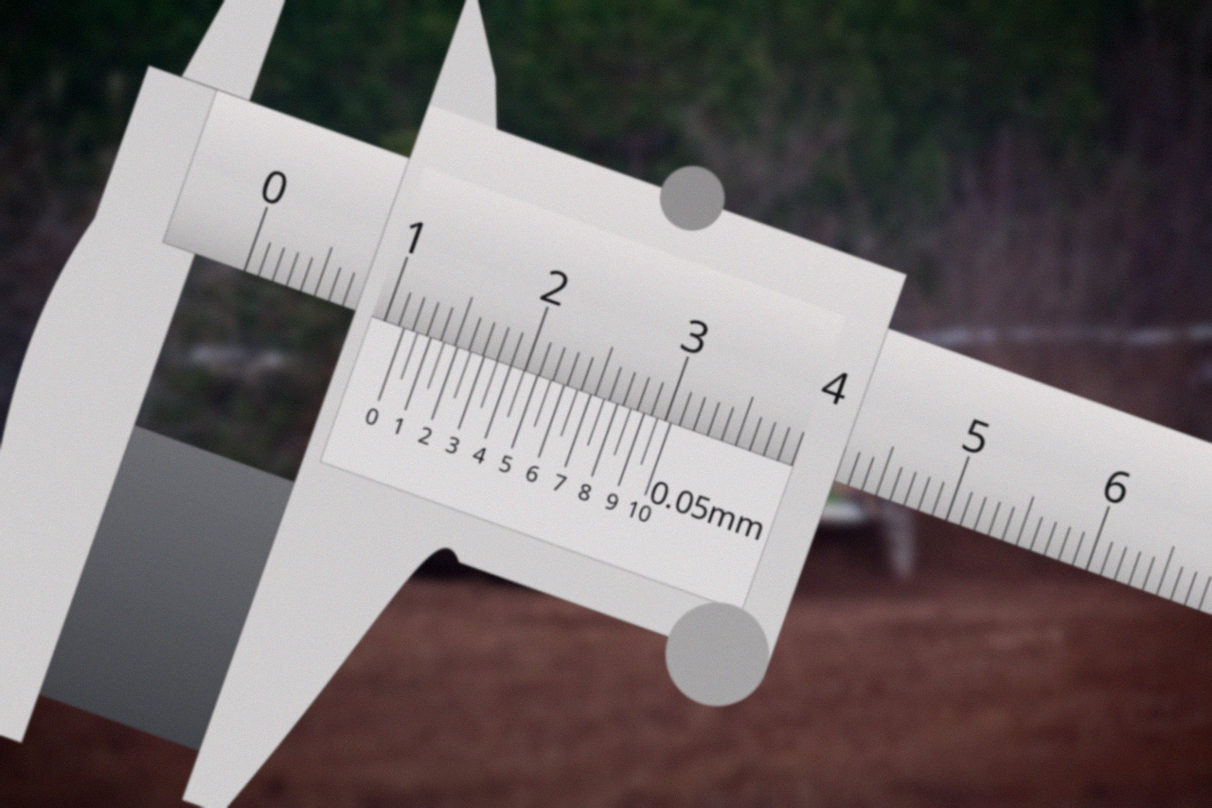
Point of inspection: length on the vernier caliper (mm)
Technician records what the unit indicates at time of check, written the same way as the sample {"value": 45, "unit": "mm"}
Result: {"value": 11.4, "unit": "mm"}
